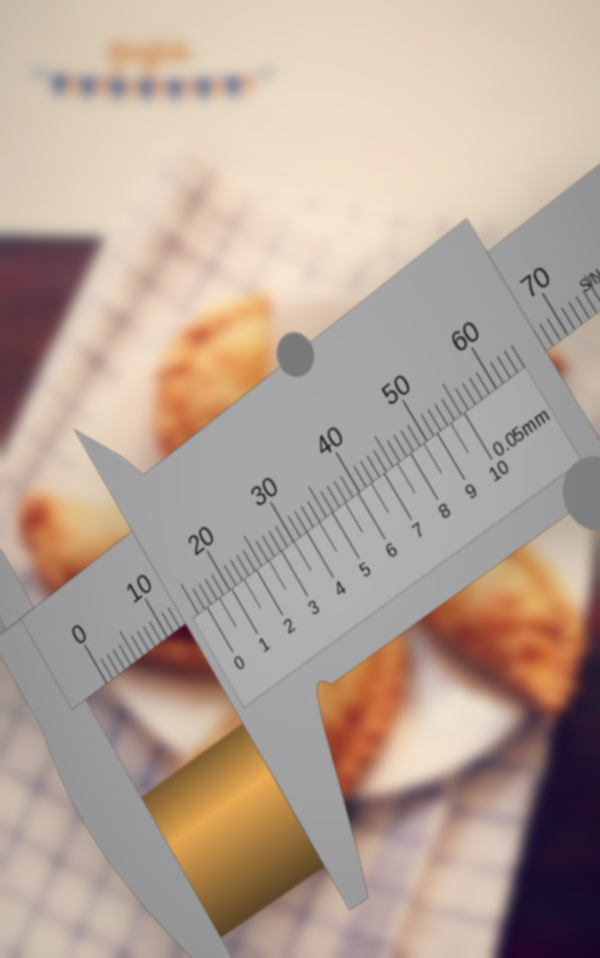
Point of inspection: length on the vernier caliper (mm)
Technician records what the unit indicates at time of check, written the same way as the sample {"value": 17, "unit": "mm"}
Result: {"value": 16.4, "unit": "mm"}
